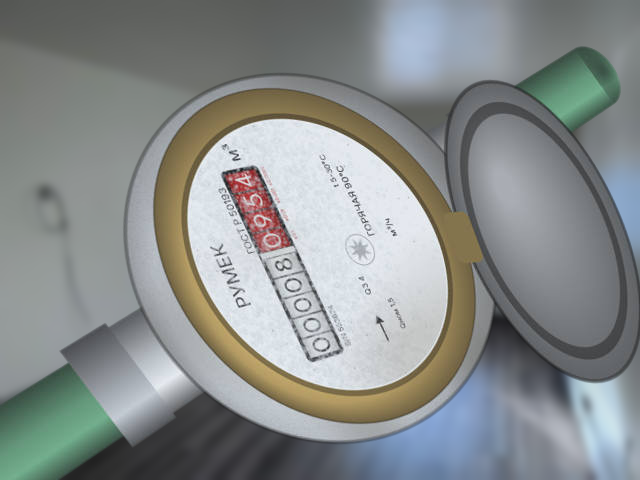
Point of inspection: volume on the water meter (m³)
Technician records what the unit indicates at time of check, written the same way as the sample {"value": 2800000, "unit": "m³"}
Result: {"value": 8.0954, "unit": "m³"}
